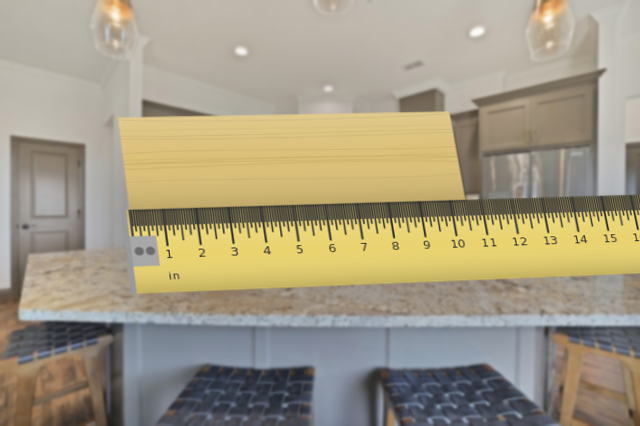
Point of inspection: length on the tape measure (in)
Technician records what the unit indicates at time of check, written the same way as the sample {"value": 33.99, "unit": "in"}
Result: {"value": 10.5, "unit": "in"}
